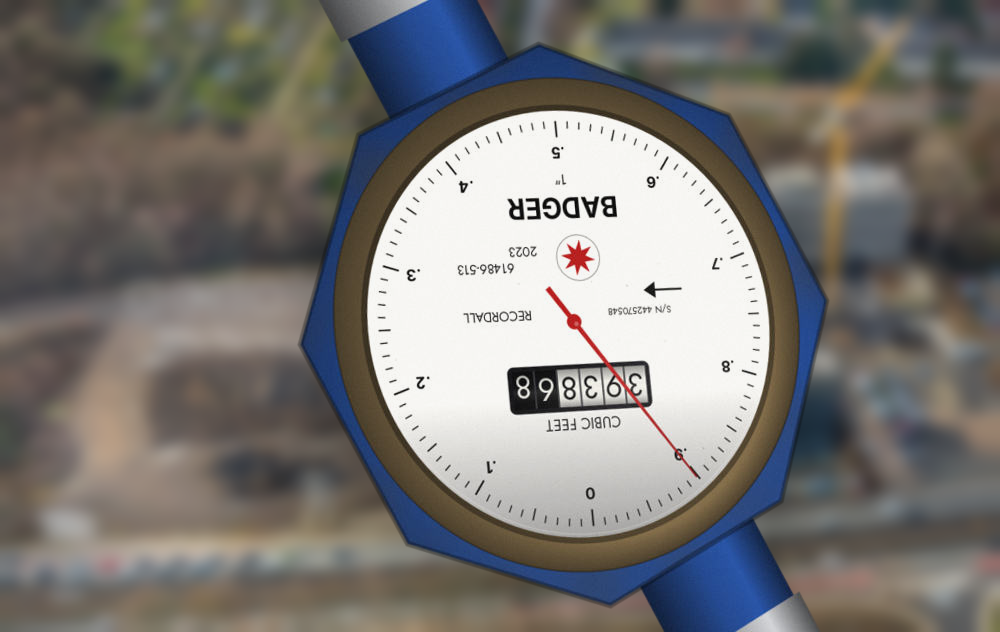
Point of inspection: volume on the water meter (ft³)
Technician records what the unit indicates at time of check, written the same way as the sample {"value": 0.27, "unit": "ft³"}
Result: {"value": 393867.90, "unit": "ft³"}
